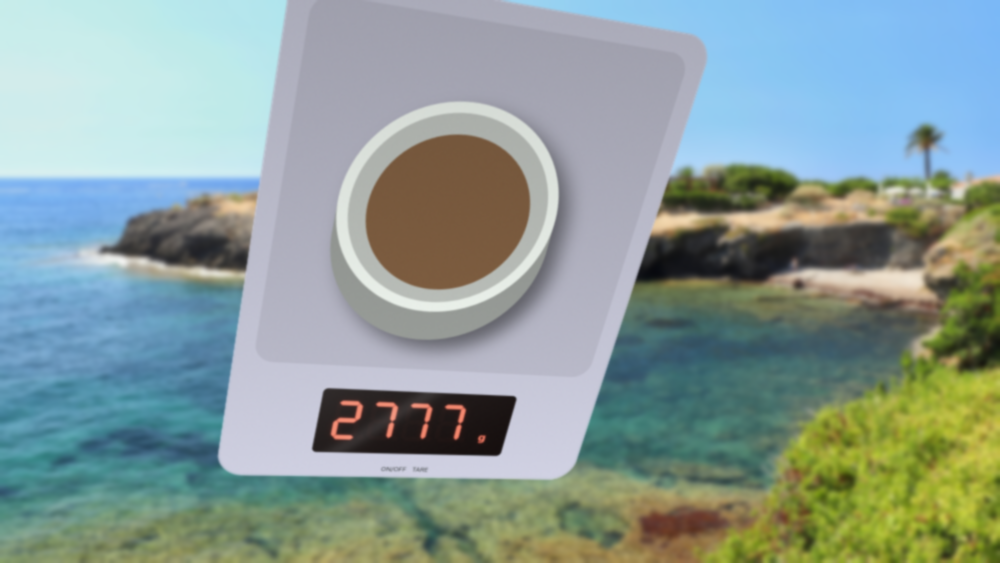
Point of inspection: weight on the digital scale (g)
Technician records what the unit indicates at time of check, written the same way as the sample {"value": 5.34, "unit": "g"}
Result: {"value": 2777, "unit": "g"}
